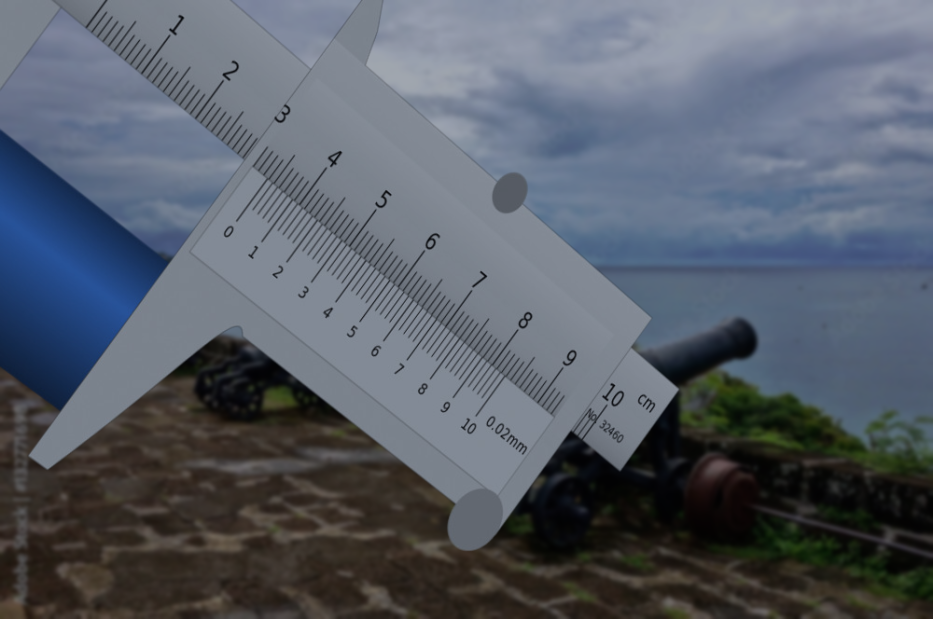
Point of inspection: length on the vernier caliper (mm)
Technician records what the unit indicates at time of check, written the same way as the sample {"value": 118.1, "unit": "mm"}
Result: {"value": 33.8, "unit": "mm"}
